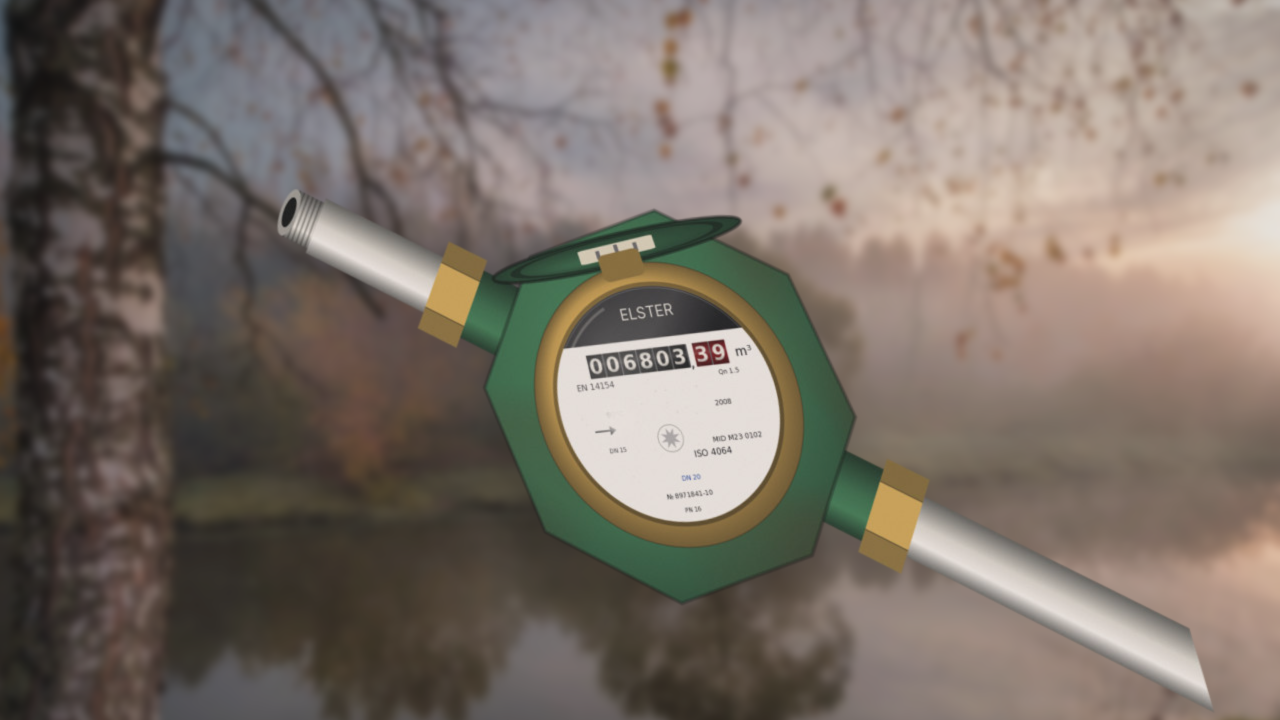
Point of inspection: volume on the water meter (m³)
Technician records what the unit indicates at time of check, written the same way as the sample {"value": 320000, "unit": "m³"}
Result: {"value": 6803.39, "unit": "m³"}
